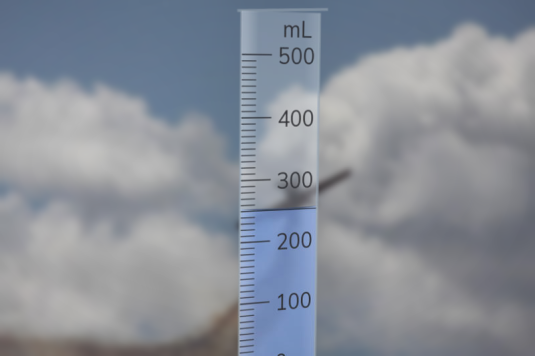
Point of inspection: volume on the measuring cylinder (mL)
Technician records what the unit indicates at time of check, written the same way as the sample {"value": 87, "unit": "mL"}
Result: {"value": 250, "unit": "mL"}
